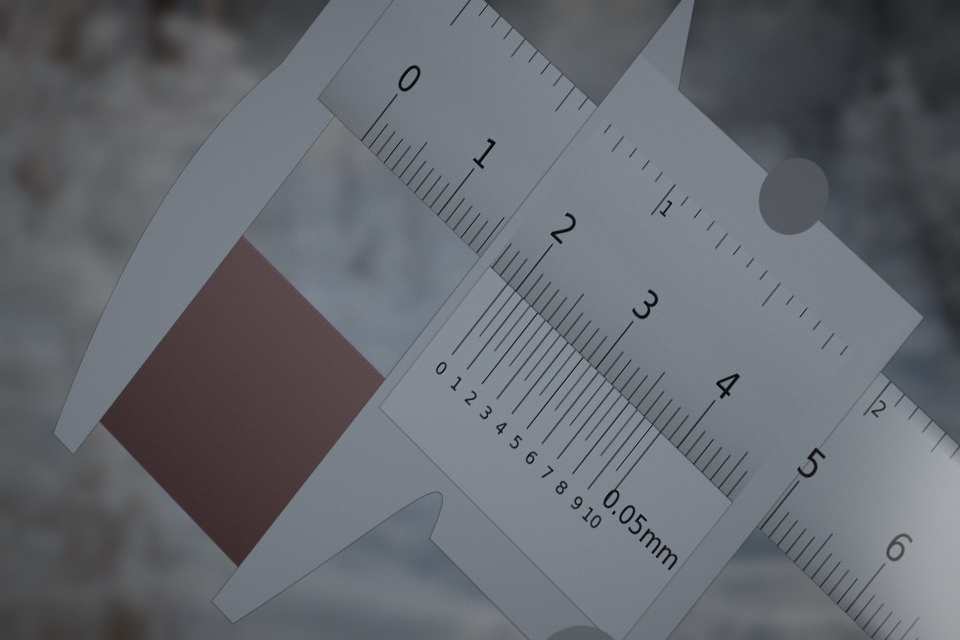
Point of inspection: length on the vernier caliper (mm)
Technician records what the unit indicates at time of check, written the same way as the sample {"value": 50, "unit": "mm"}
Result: {"value": 19.0, "unit": "mm"}
